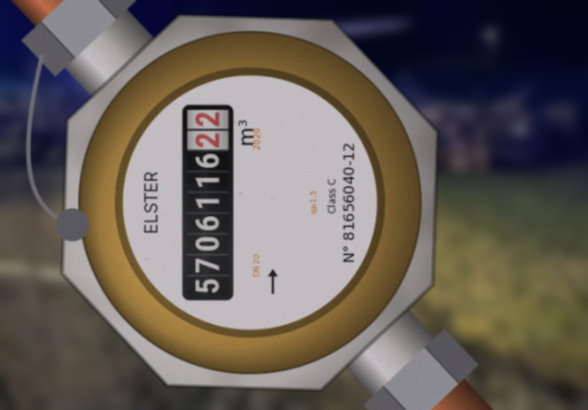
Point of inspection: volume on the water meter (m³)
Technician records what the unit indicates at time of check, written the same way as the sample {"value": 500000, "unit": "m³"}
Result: {"value": 5706116.22, "unit": "m³"}
